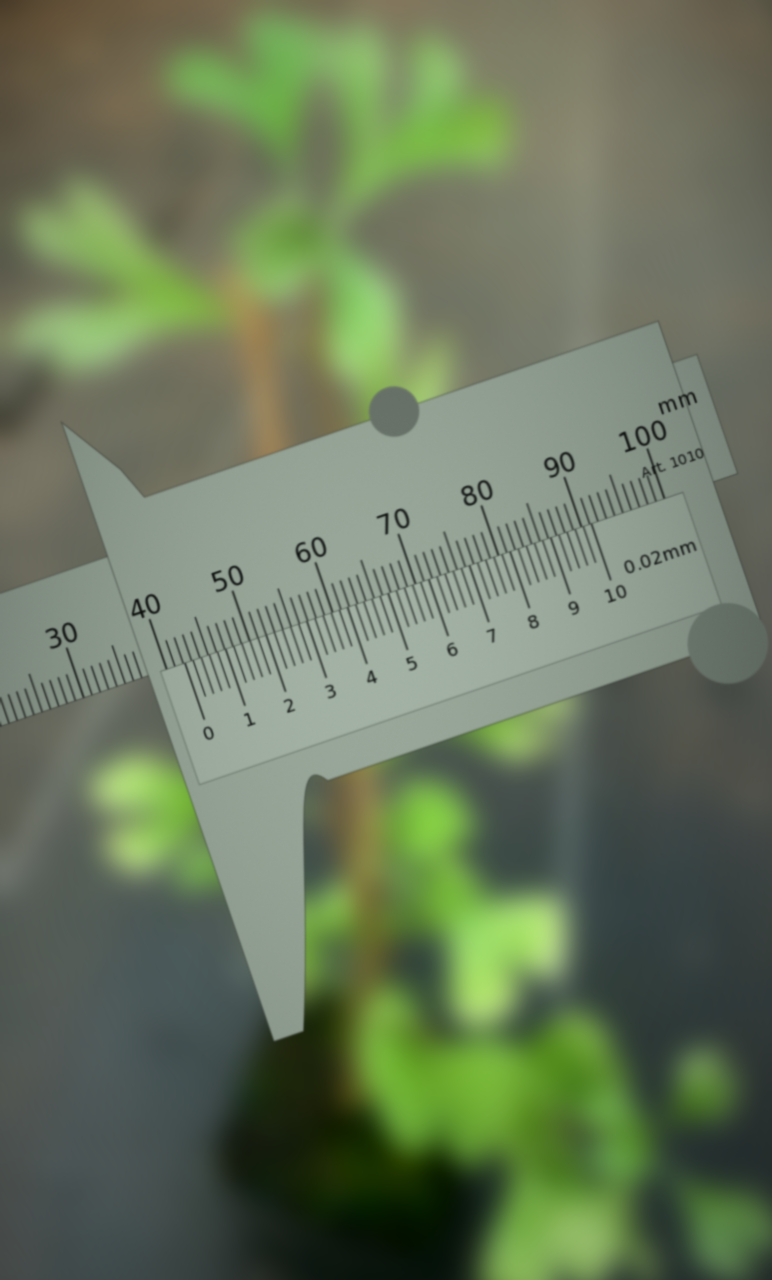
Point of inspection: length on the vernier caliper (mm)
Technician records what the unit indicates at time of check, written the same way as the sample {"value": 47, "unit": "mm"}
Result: {"value": 42.2, "unit": "mm"}
